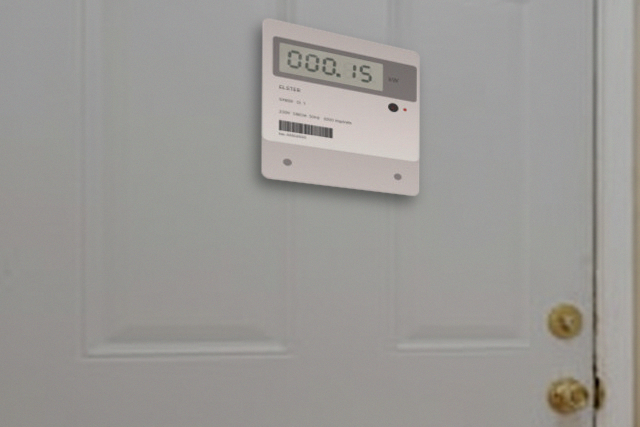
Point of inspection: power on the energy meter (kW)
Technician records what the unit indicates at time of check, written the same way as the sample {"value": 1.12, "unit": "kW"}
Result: {"value": 0.15, "unit": "kW"}
